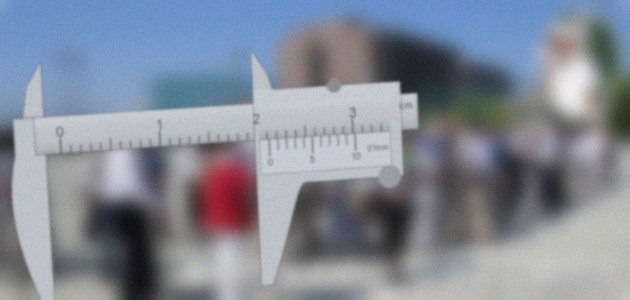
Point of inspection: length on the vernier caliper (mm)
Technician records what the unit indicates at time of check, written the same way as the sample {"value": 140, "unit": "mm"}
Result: {"value": 21.2, "unit": "mm"}
